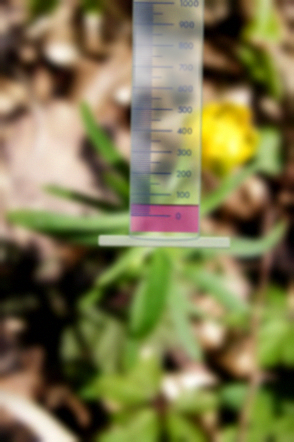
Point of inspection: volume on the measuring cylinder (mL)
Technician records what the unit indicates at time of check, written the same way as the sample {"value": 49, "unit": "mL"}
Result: {"value": 50, "unit": "mL"}
